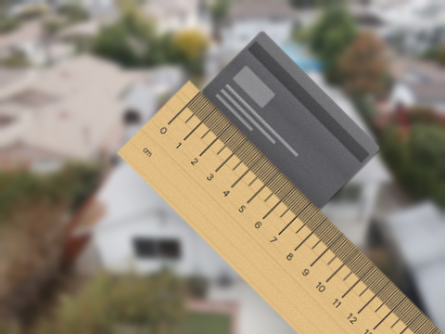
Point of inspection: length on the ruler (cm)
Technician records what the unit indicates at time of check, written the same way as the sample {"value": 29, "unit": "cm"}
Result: {"value": 7.5, "unit": "cm"}
